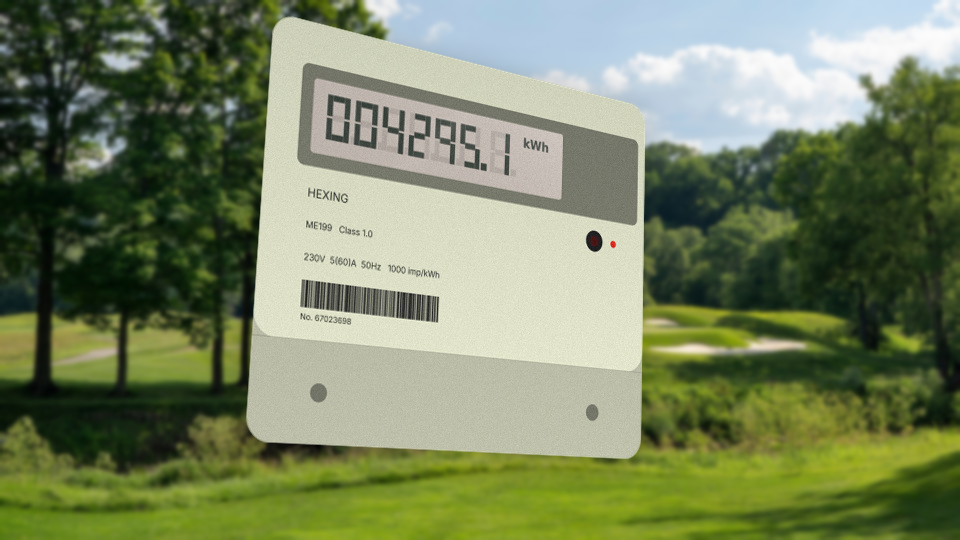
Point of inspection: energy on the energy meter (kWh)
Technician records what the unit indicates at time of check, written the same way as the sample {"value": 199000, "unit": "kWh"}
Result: {"value": 4295.1, "unit": "kWh"}
